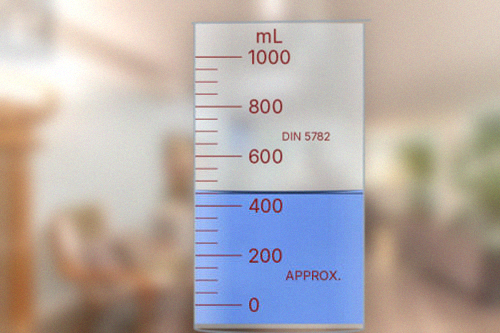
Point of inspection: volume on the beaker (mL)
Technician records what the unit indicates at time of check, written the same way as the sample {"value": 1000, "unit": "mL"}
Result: {"value": 450, "unit": "mL"}
